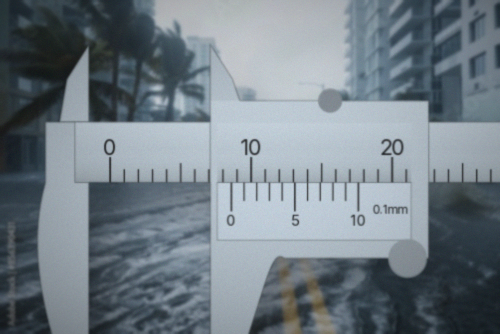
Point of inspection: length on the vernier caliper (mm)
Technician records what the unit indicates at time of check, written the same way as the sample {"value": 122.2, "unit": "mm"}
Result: {"value": 8.6, "unit": "mm"}
